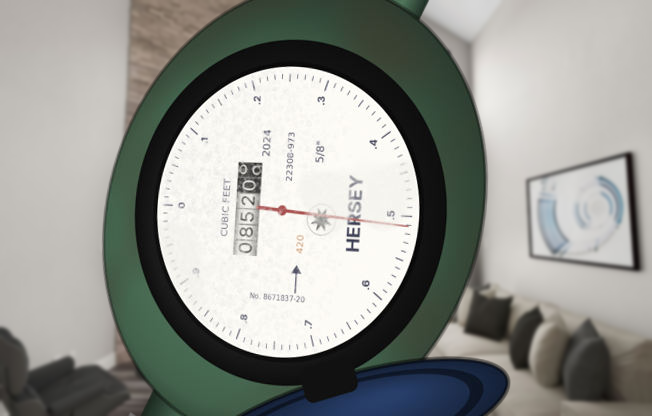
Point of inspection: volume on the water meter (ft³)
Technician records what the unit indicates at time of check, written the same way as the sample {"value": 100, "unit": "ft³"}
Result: {"value": 85208.51, "unit": "ft³"}
